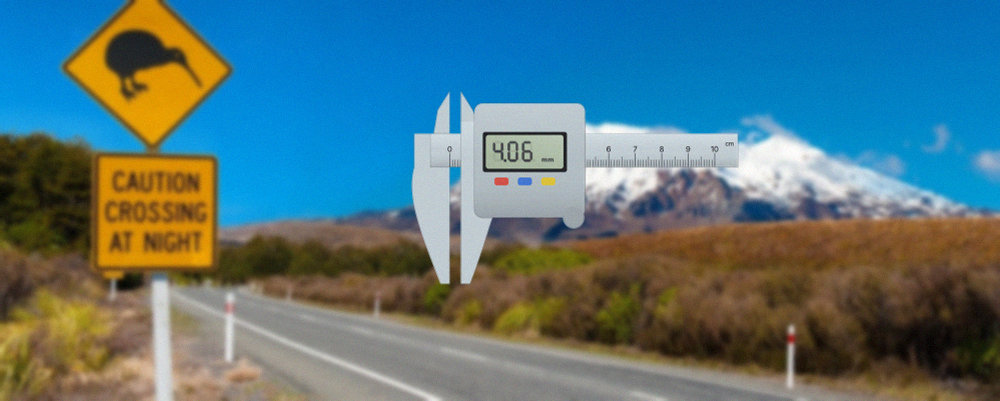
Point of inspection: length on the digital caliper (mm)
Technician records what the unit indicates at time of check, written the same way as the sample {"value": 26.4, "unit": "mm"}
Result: {"value": 4.06, "unit": "mm"}
